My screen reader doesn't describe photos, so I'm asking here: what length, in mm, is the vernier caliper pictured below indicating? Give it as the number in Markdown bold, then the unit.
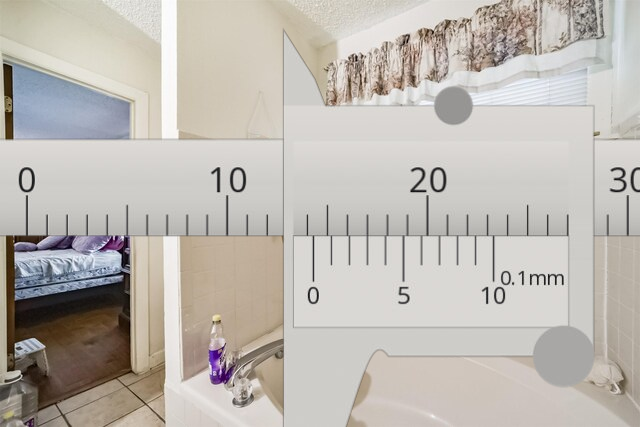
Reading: **14.3** mm
